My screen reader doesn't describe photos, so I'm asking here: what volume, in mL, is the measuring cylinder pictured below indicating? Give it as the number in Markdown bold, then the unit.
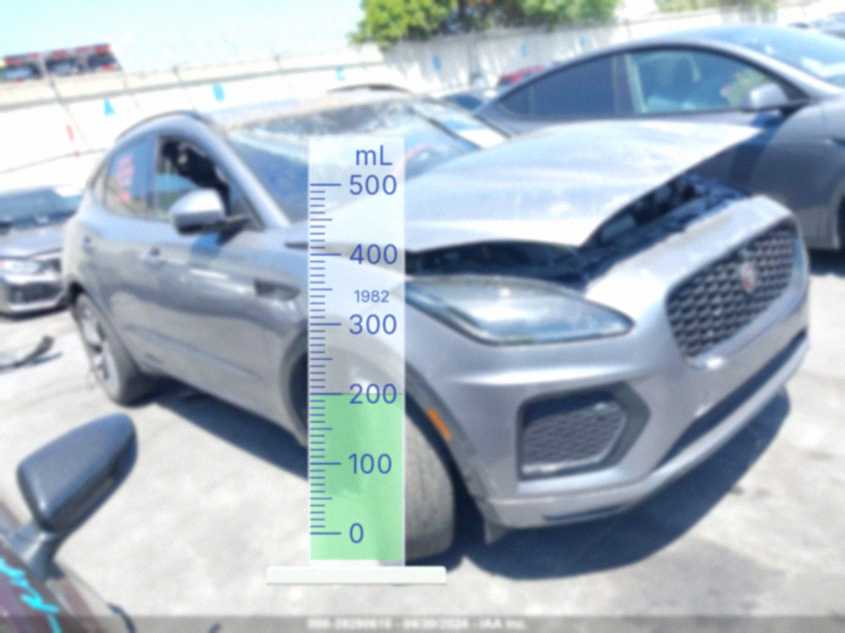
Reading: **200** mL
